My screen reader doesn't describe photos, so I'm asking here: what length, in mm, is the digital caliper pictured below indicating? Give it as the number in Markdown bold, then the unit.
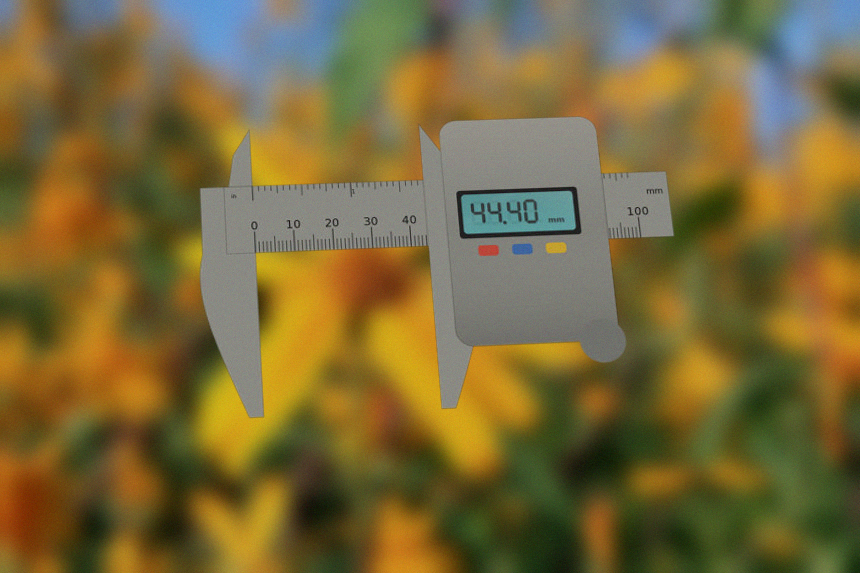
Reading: **44.40** mm
